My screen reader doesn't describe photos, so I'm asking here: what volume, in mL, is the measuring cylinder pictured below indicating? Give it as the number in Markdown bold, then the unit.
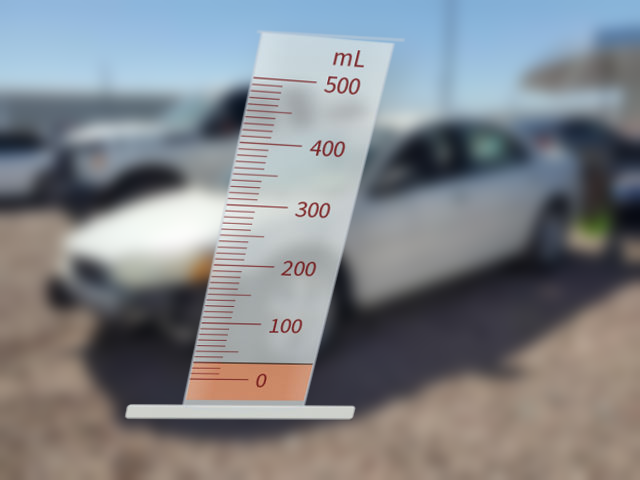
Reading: **30** mL
